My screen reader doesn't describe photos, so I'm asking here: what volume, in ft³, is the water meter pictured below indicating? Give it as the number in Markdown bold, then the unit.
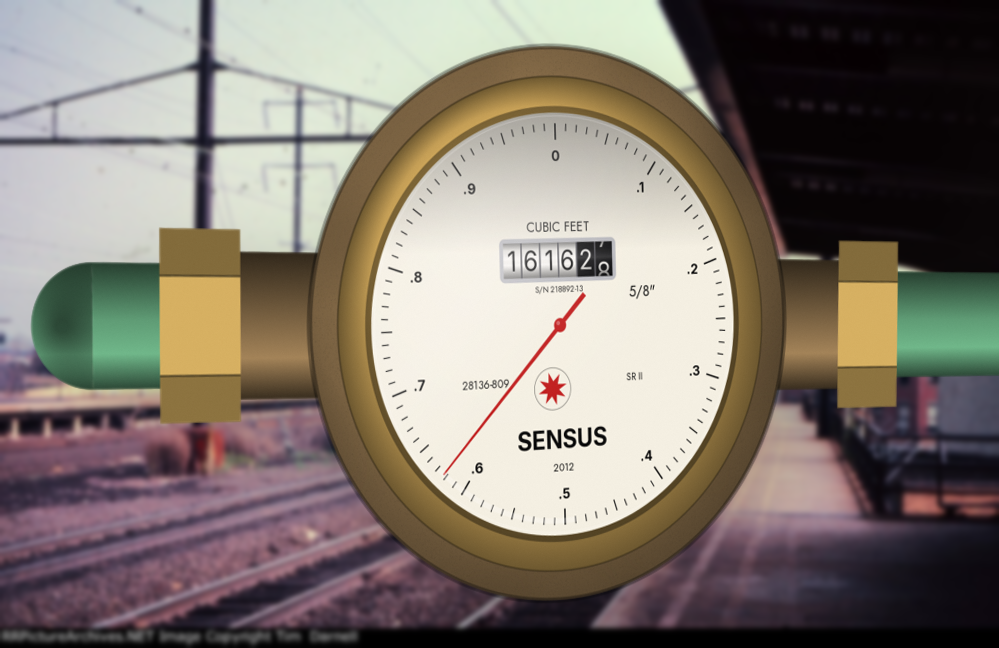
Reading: **161627.62** ft³
